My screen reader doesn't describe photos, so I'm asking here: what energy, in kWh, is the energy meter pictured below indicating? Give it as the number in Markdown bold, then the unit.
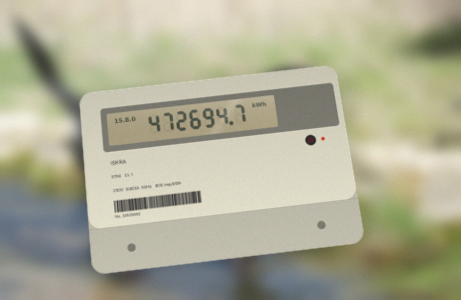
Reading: **472694.7** kWh
